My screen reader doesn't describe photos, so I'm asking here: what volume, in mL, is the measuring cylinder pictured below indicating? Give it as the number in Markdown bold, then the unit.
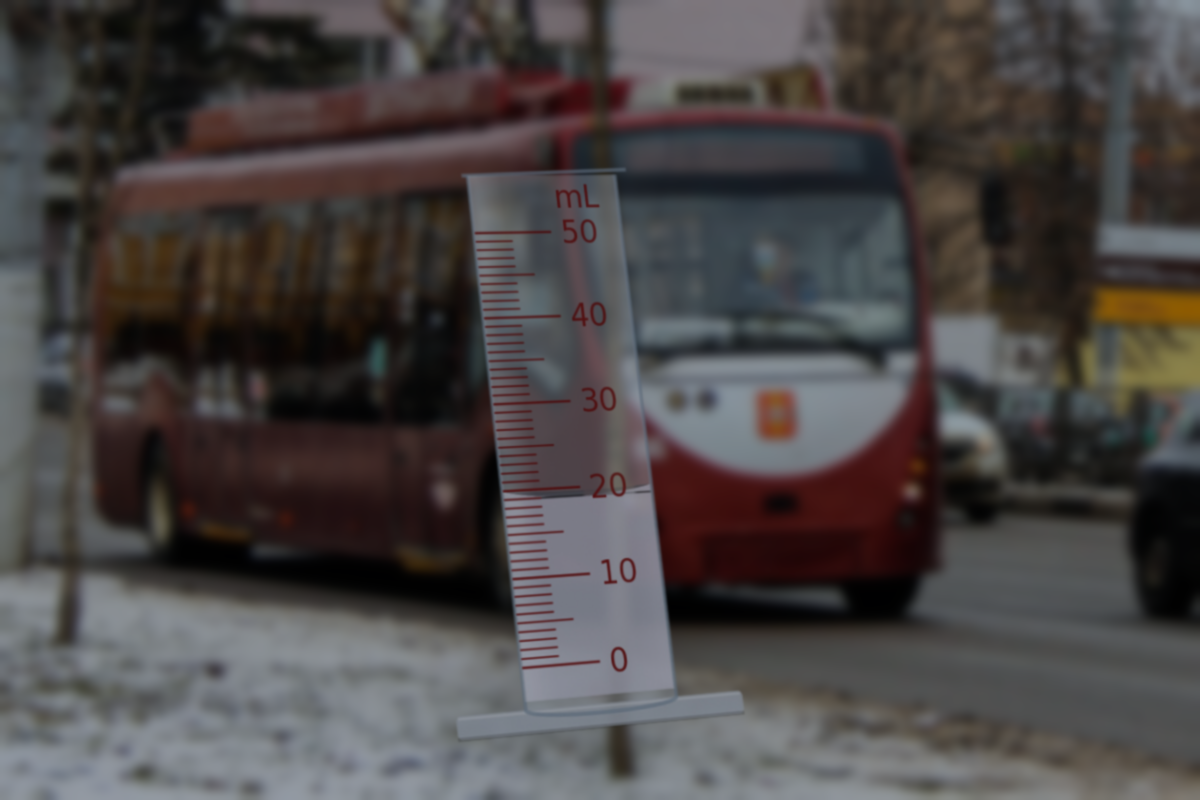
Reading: **19** mL
